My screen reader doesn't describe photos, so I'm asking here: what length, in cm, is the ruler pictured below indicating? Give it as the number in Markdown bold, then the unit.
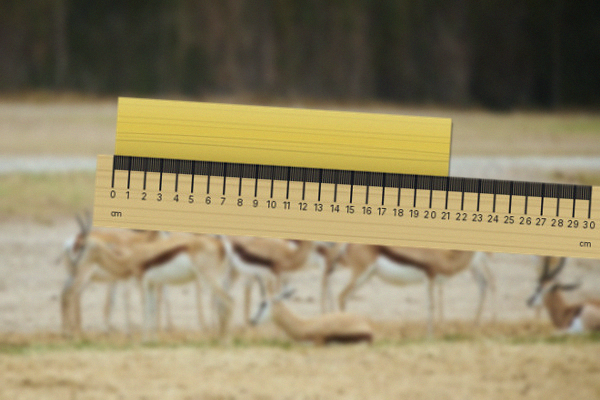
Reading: **21** cm
